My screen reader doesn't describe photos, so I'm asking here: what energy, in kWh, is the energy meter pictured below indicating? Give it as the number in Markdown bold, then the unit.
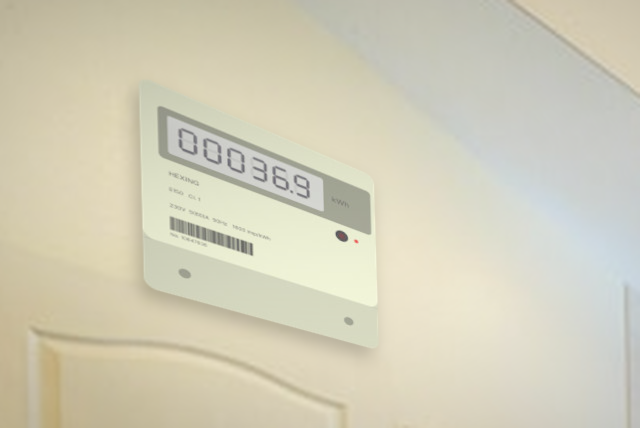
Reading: **36.9** kWh
